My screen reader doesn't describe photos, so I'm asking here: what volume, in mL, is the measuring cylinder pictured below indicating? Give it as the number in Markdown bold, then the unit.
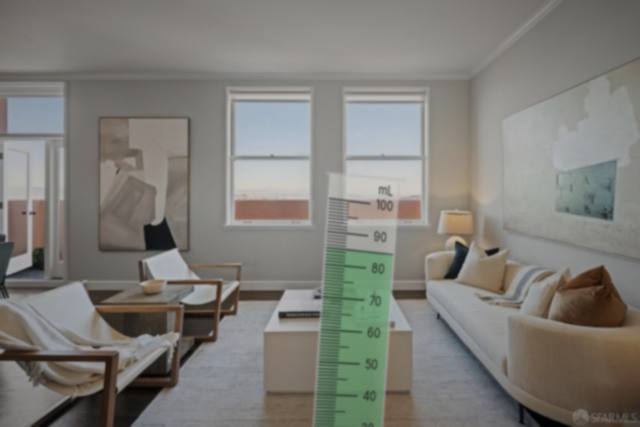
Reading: **85** mL
